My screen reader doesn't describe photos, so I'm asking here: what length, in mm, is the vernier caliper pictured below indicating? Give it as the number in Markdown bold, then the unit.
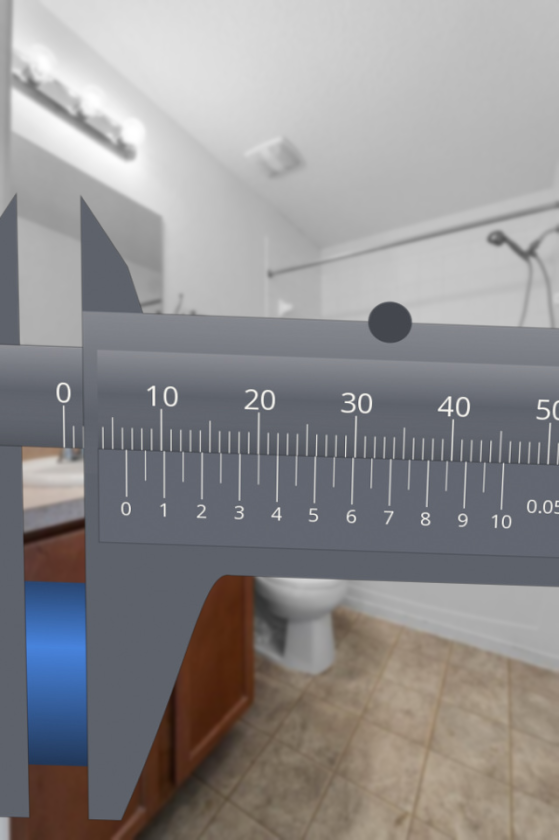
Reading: **6.4** mm
